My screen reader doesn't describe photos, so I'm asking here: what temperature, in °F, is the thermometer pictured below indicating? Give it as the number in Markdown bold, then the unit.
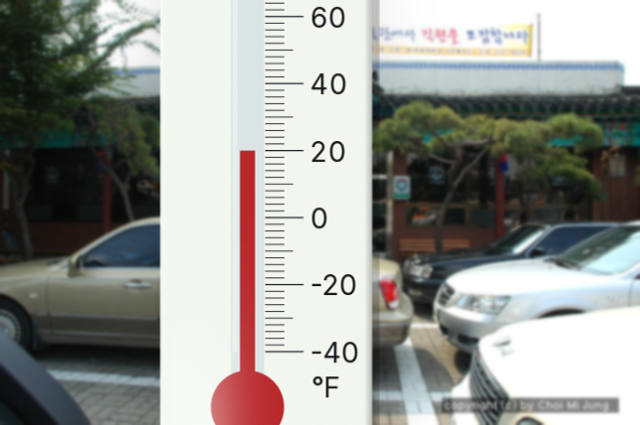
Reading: **20** °F
